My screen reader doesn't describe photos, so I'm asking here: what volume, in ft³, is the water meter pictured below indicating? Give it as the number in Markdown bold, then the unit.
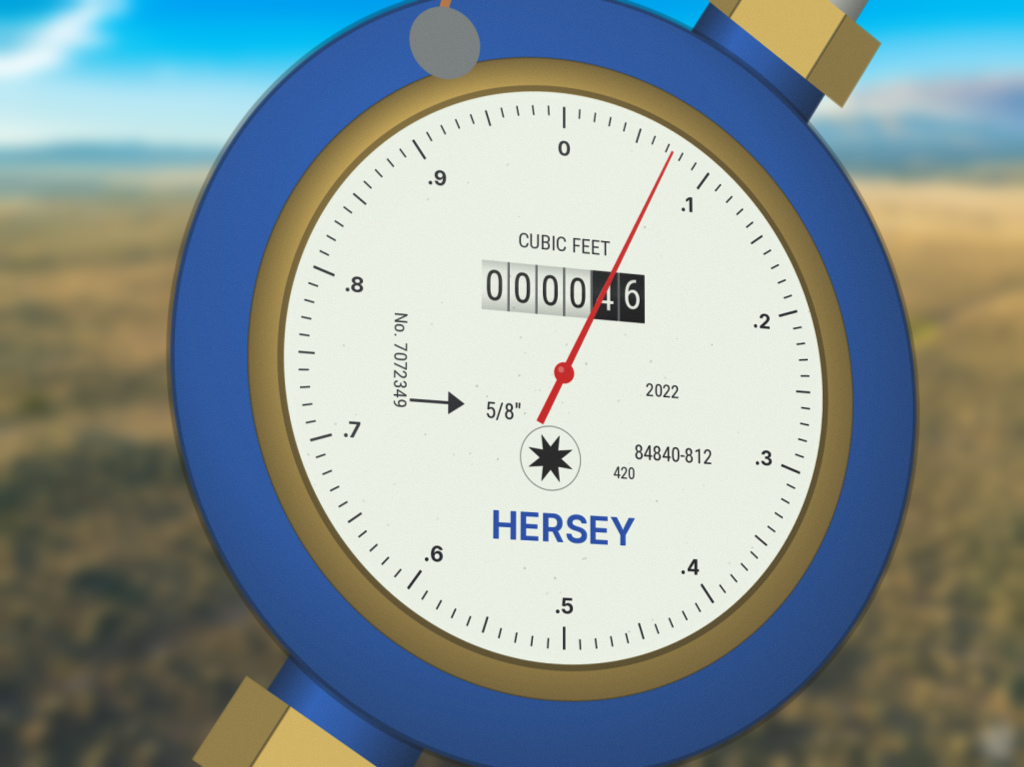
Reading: **46.07** ft³
